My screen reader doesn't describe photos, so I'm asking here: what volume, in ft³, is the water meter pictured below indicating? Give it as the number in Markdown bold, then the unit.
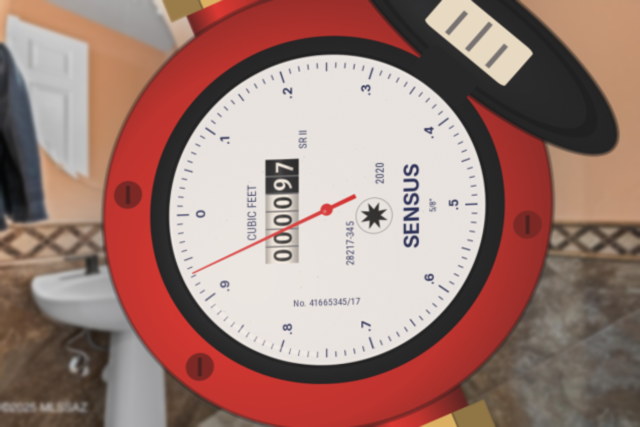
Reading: **96.93** ft³
